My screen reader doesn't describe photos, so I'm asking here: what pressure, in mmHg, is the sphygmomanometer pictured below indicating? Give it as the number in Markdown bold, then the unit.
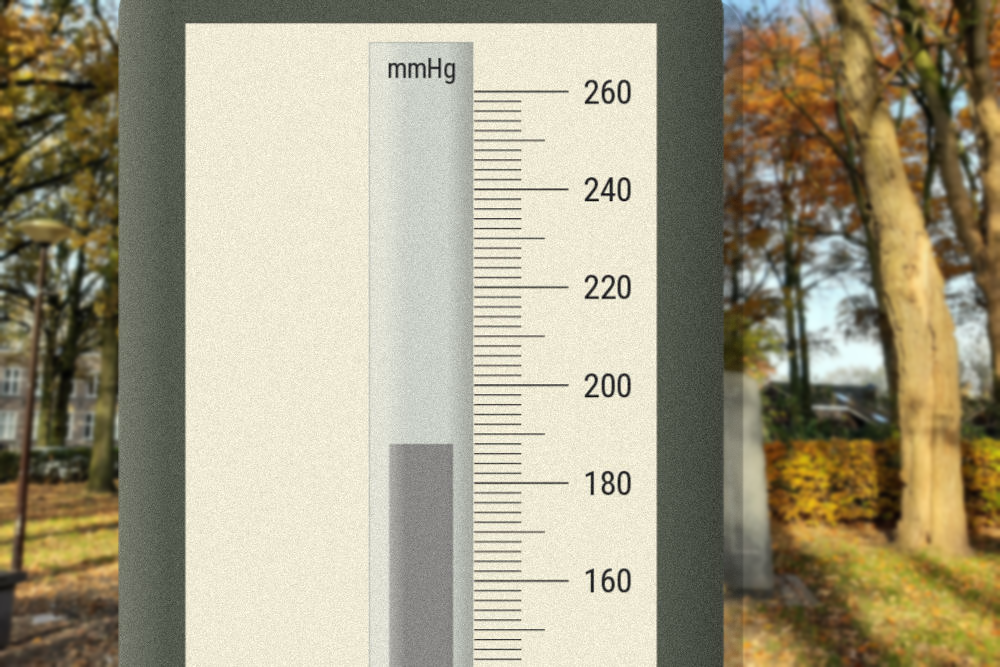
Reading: **188** mmHg
